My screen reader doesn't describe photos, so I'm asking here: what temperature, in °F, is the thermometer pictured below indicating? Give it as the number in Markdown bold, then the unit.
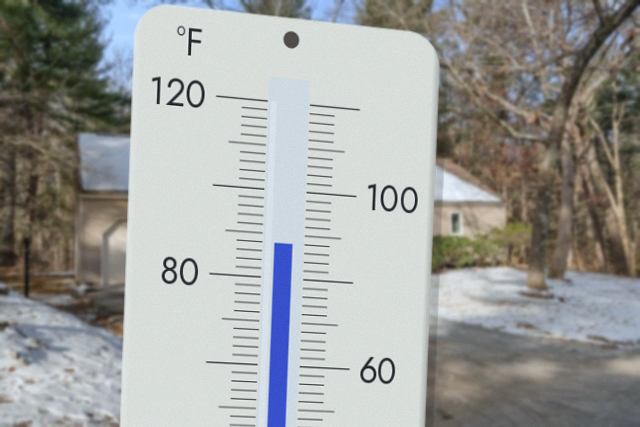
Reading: **88** °F
